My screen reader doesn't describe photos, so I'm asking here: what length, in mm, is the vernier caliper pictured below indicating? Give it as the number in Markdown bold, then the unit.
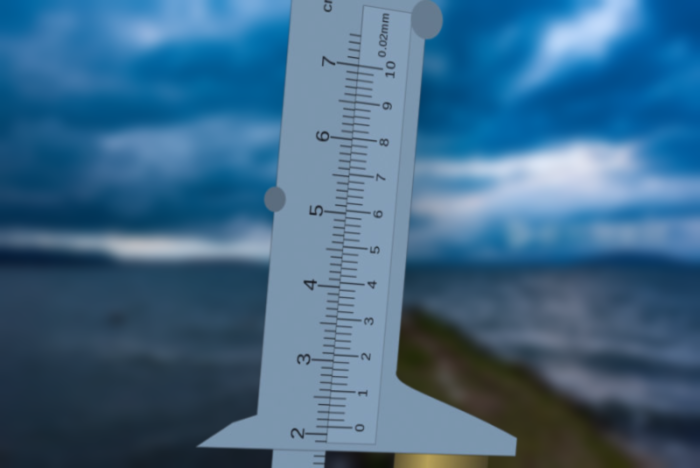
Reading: **21.0** mm
